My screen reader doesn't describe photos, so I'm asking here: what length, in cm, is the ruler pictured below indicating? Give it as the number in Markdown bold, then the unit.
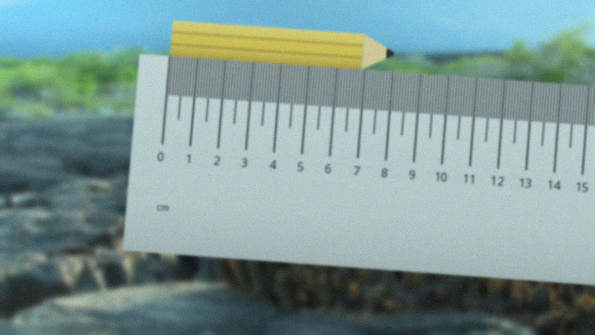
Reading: **8** cm
